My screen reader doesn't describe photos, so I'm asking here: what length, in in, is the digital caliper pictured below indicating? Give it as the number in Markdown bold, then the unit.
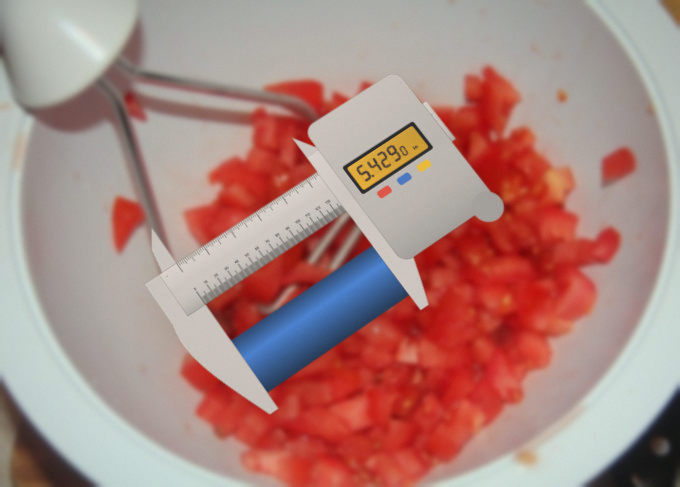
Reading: **5.4290** in
